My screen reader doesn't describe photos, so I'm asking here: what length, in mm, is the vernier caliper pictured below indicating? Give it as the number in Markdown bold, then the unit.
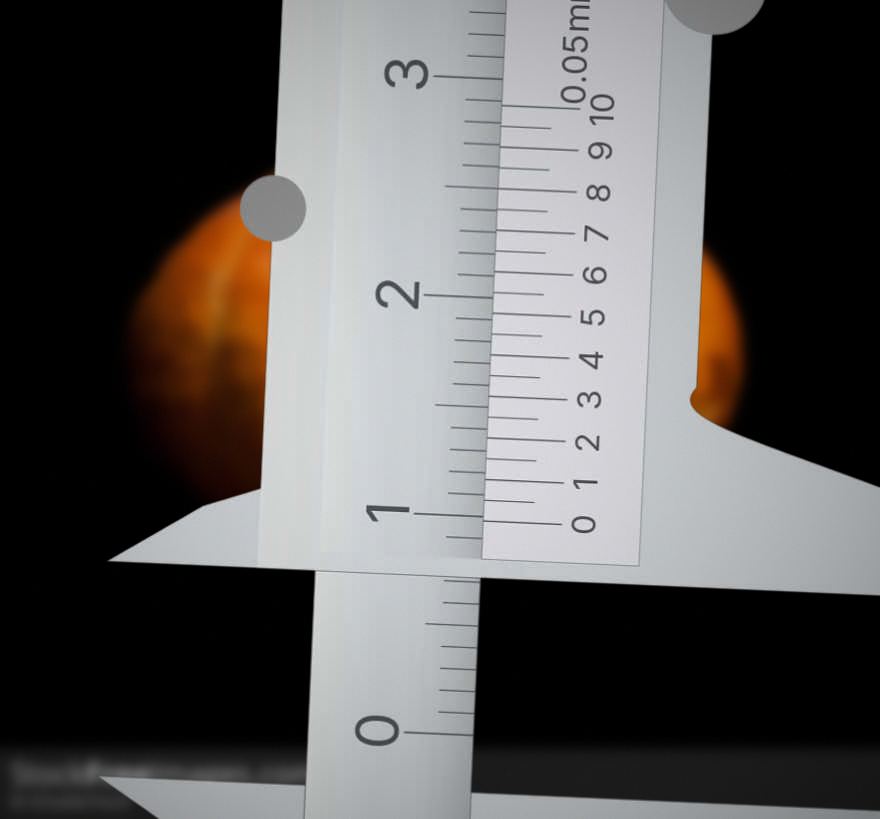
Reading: **9.8** mm
